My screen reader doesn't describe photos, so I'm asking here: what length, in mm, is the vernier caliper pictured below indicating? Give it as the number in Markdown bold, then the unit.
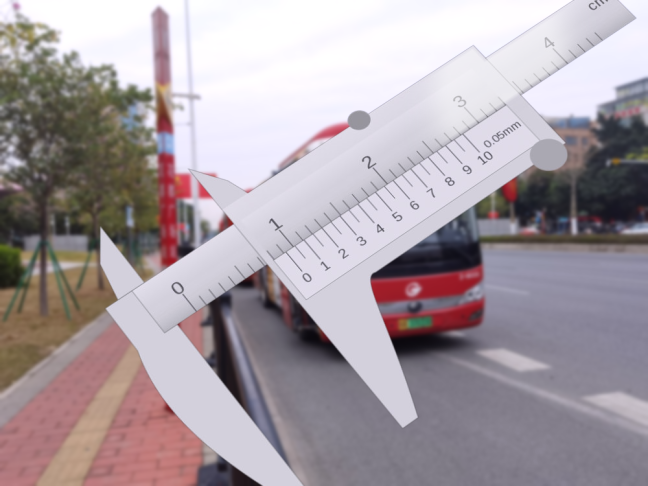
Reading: **9.2** mm
